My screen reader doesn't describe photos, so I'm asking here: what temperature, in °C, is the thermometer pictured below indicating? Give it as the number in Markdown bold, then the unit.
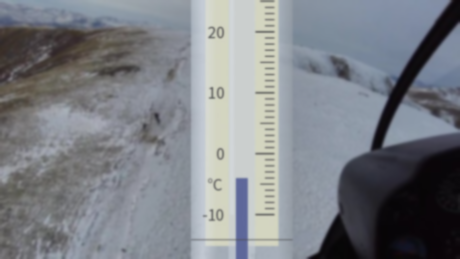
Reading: **-4** °C
